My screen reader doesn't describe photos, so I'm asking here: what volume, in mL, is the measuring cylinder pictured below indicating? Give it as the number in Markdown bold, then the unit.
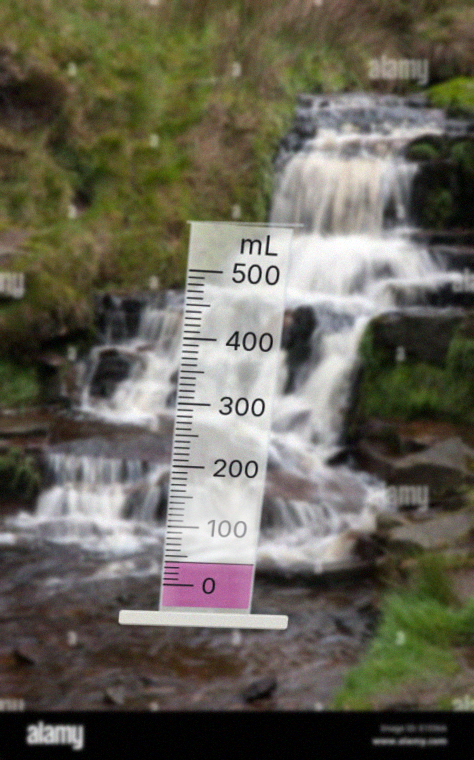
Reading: **40** mL
